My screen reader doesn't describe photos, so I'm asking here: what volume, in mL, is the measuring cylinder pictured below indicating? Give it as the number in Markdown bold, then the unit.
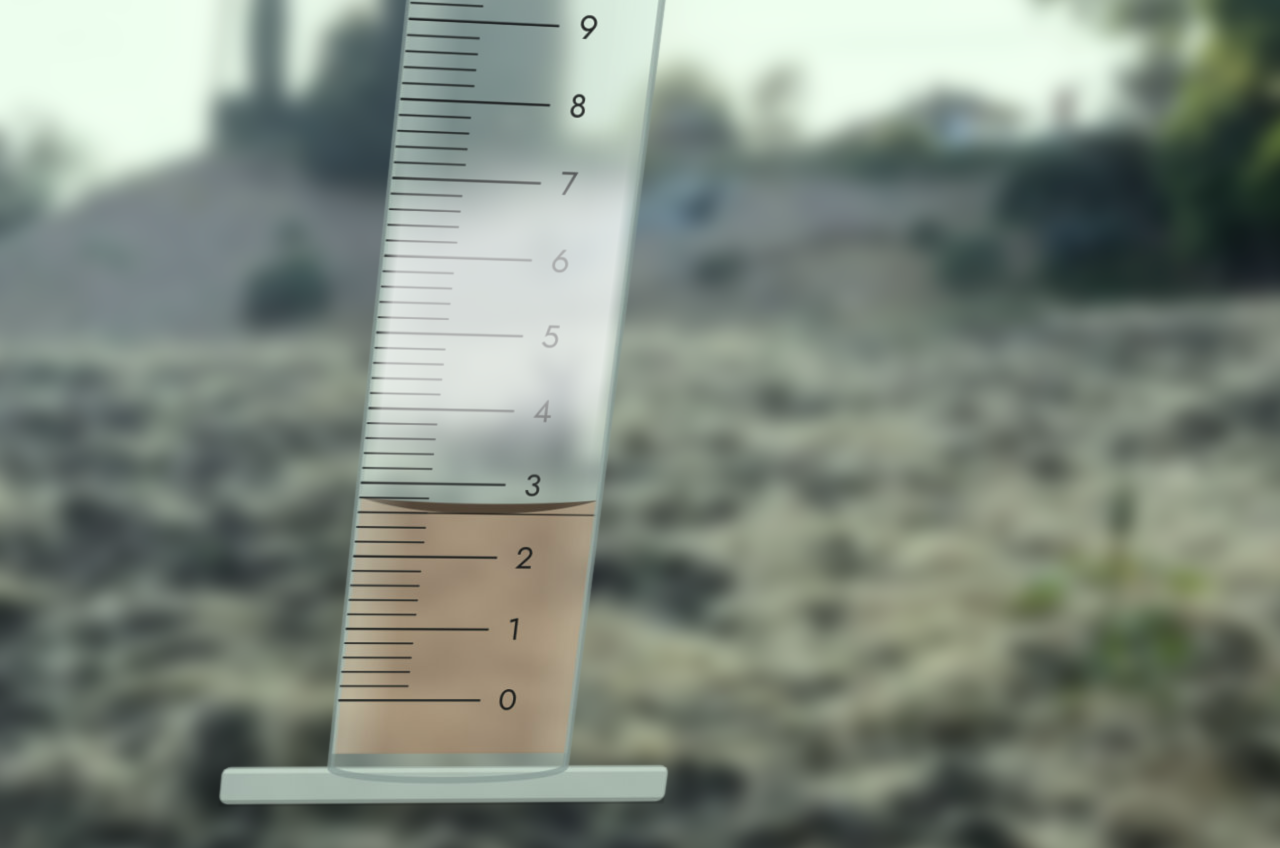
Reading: **2.6** mL
